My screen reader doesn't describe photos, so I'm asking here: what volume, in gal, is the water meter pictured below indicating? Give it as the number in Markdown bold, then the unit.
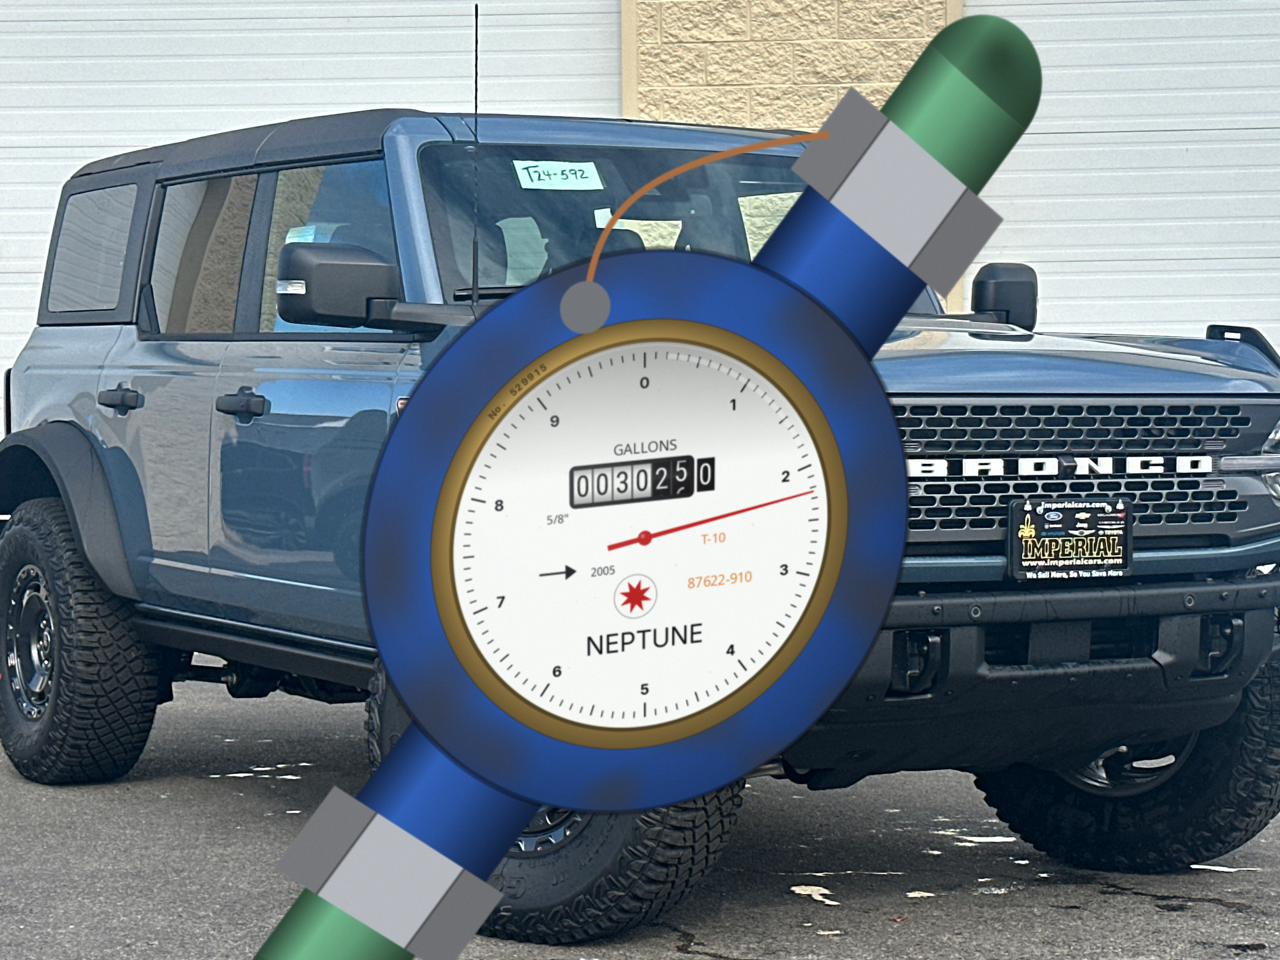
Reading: **30252.2** gal
